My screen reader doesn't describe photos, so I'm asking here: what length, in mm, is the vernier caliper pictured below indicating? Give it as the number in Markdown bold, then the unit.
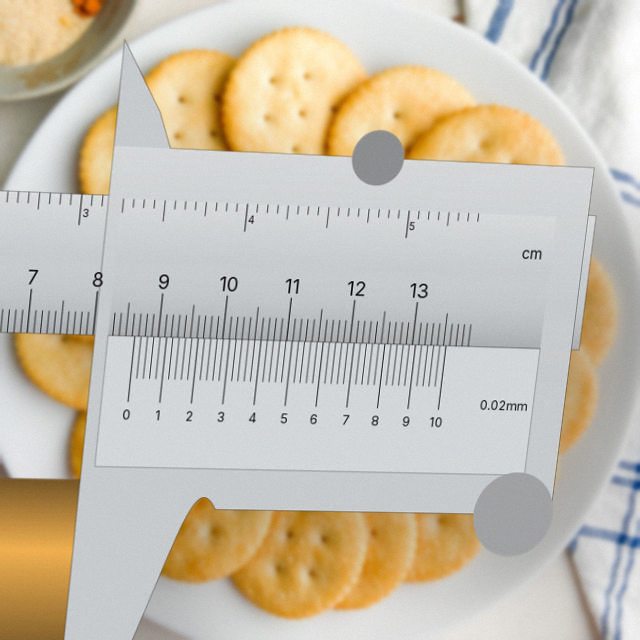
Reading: **86.4** mm
